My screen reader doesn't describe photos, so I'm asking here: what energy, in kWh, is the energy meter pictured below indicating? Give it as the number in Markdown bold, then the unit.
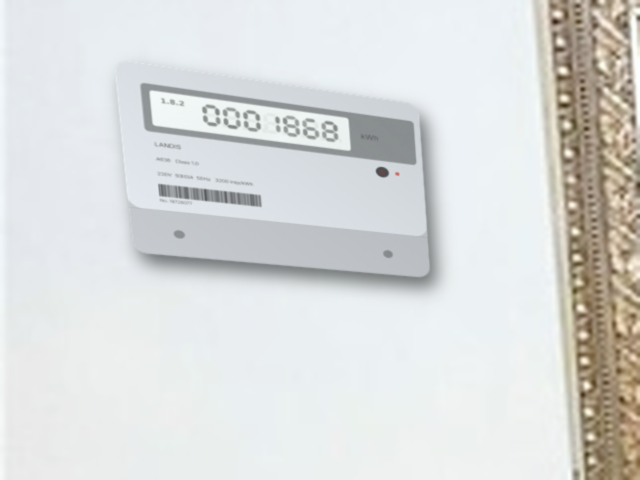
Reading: **1868** kWh
